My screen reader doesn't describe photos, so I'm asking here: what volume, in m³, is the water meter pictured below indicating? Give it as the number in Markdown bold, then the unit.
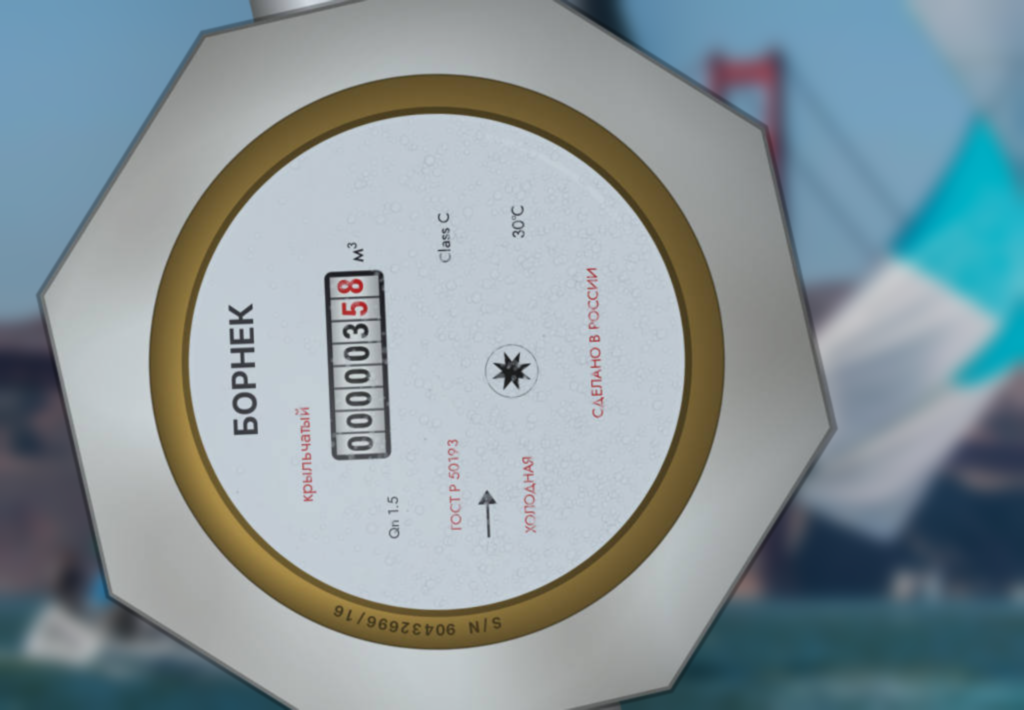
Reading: **3.58** m³
